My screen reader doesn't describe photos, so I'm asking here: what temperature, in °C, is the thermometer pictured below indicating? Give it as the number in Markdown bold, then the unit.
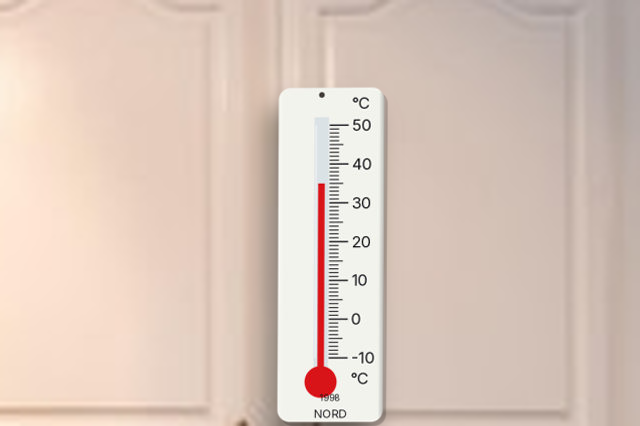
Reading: **35** °C
